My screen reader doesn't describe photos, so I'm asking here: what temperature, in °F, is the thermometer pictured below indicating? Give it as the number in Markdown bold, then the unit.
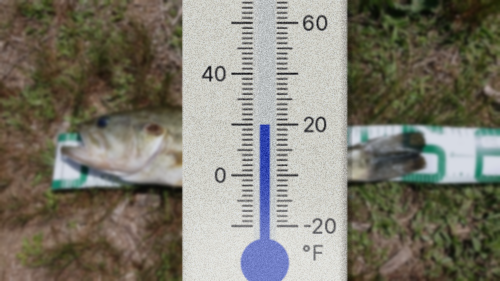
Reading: **20** °F
